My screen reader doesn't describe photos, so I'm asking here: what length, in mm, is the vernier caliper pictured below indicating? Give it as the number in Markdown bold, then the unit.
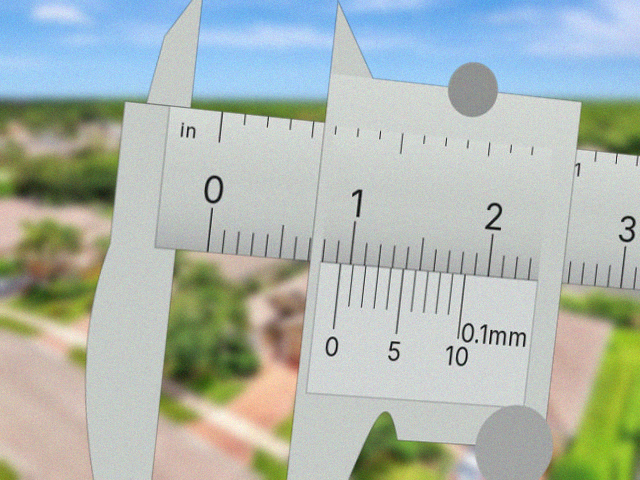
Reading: **9.3** mm
